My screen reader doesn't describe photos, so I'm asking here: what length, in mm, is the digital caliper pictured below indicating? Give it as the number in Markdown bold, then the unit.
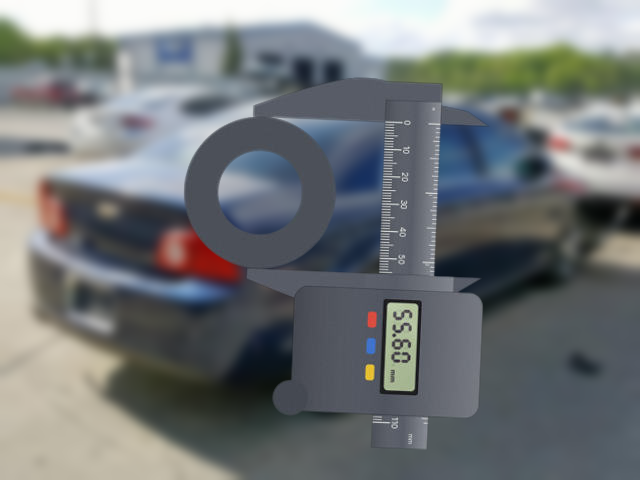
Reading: **55.60** mm
